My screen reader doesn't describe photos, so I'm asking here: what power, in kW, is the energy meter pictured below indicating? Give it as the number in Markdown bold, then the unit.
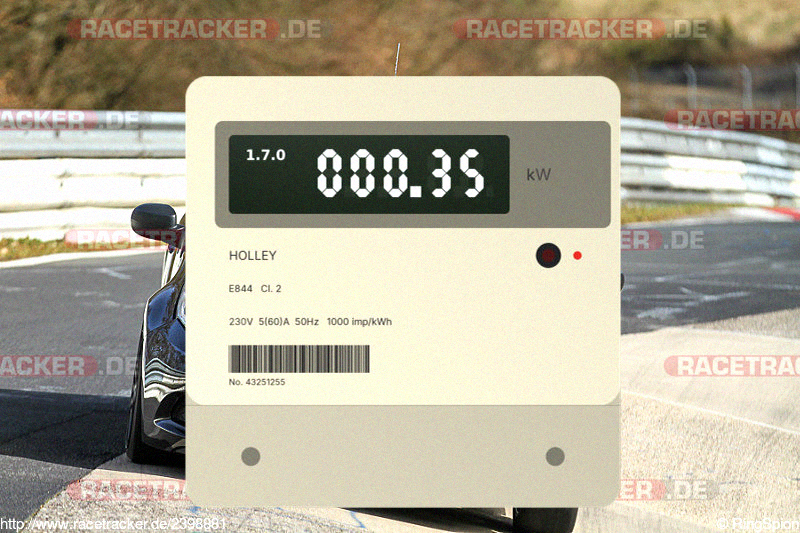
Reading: **0.35** kW
